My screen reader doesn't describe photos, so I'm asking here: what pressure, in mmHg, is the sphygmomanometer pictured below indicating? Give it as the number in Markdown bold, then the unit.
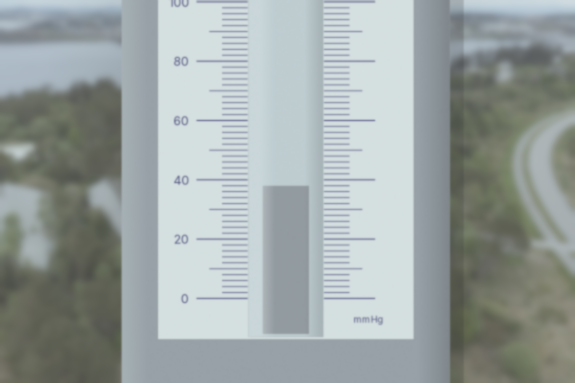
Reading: **38** mmHg
